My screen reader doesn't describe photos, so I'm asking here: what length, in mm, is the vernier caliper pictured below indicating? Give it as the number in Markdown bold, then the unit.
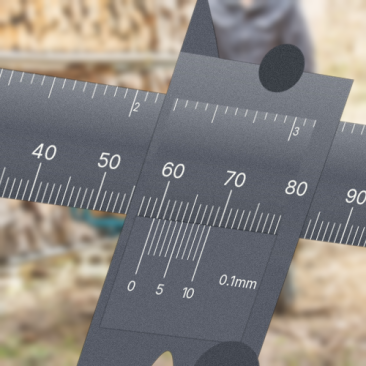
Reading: **59.6** mm
